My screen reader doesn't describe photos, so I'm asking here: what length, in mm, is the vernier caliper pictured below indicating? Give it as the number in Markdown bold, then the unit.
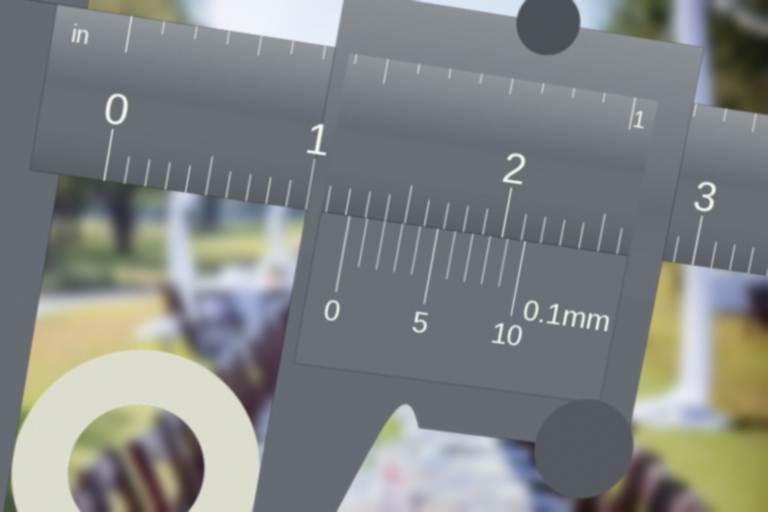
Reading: **12.2** mm
